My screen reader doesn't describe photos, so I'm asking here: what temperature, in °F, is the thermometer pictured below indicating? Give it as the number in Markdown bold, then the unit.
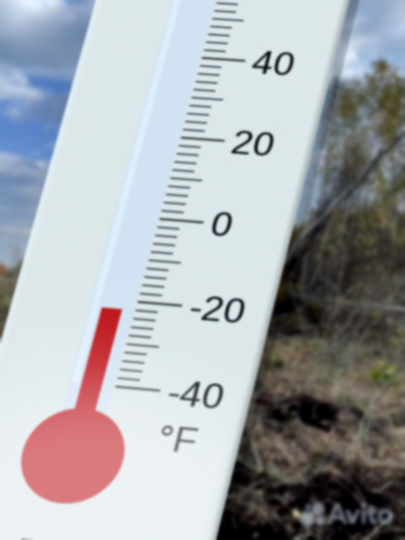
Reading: **-22** °F
